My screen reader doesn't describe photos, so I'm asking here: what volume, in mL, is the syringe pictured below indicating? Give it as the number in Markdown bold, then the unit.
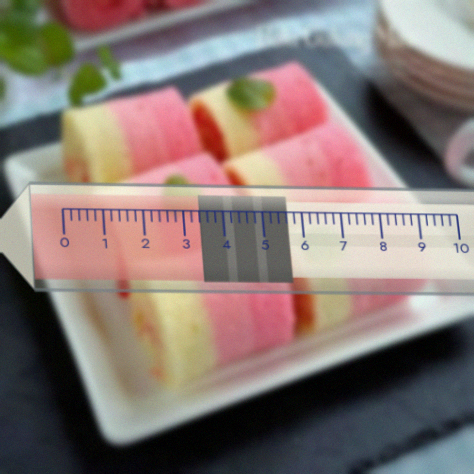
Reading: **3.4** mL
